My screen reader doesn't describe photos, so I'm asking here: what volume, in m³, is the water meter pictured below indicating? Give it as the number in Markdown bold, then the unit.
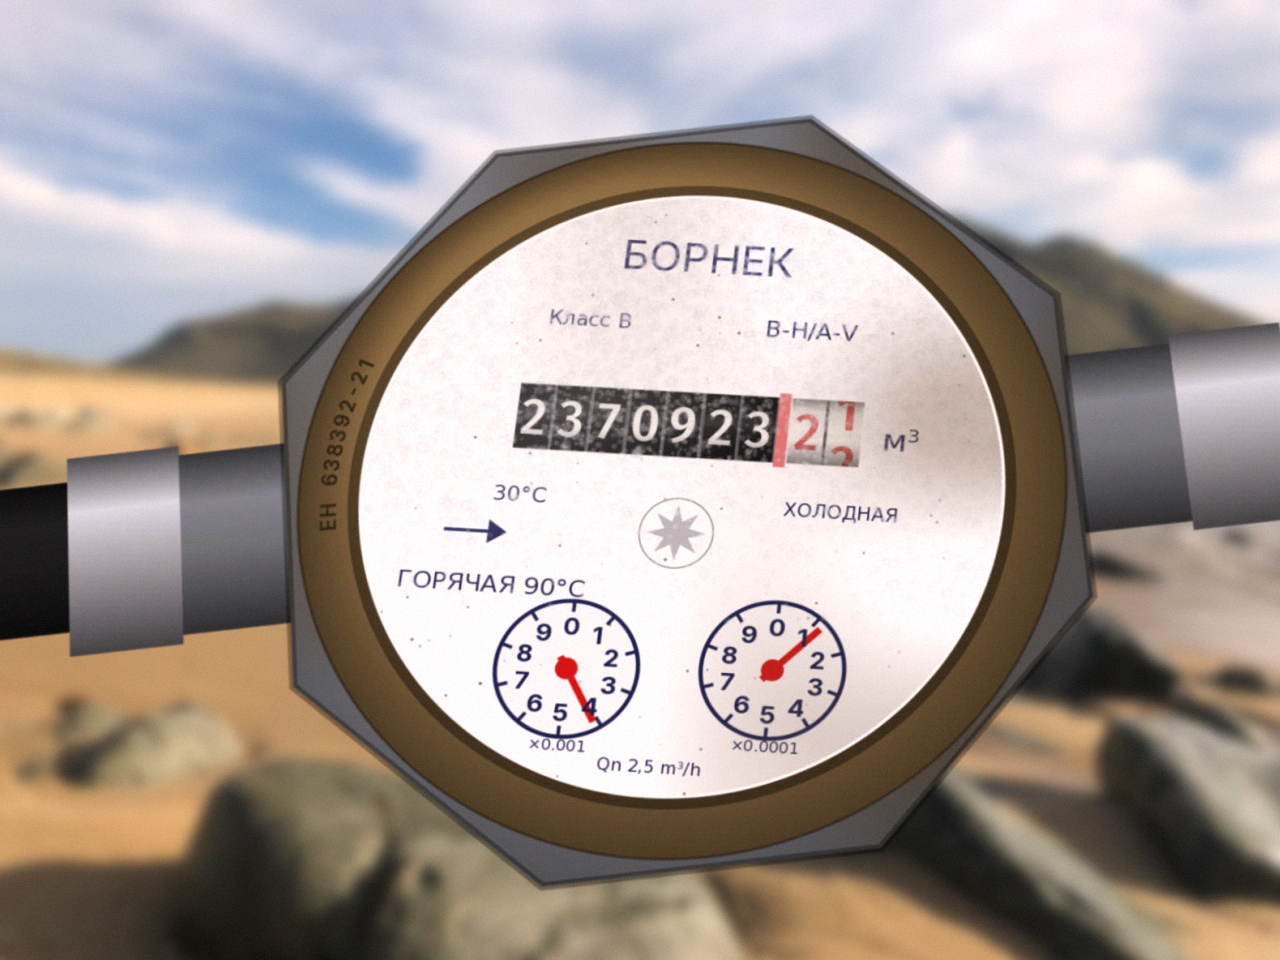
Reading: **2370923.2141** m³
